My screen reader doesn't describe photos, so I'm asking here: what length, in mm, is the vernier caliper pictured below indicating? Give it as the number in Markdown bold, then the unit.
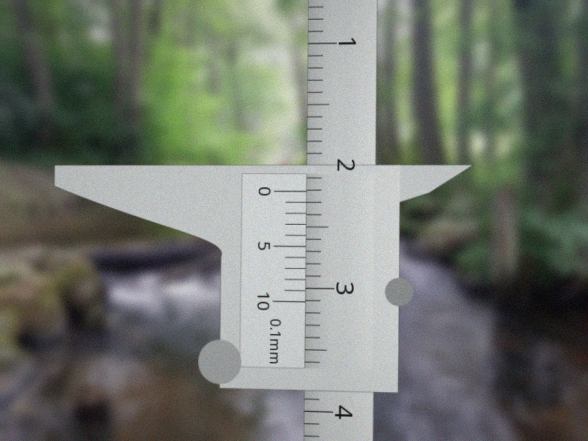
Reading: **22.1** mm
